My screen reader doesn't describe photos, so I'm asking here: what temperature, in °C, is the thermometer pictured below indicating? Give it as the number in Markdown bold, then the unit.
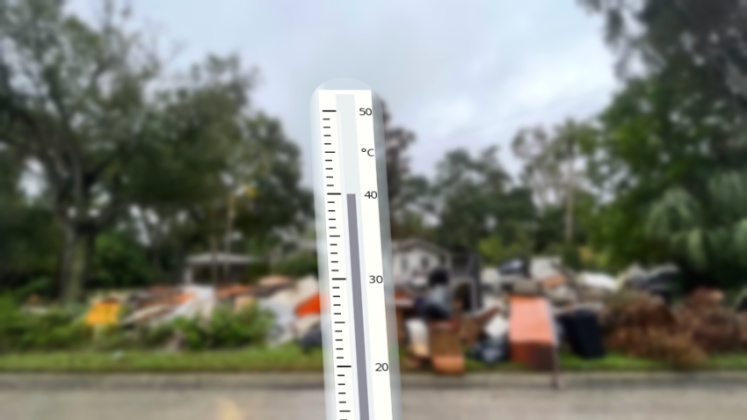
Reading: **40** °C
